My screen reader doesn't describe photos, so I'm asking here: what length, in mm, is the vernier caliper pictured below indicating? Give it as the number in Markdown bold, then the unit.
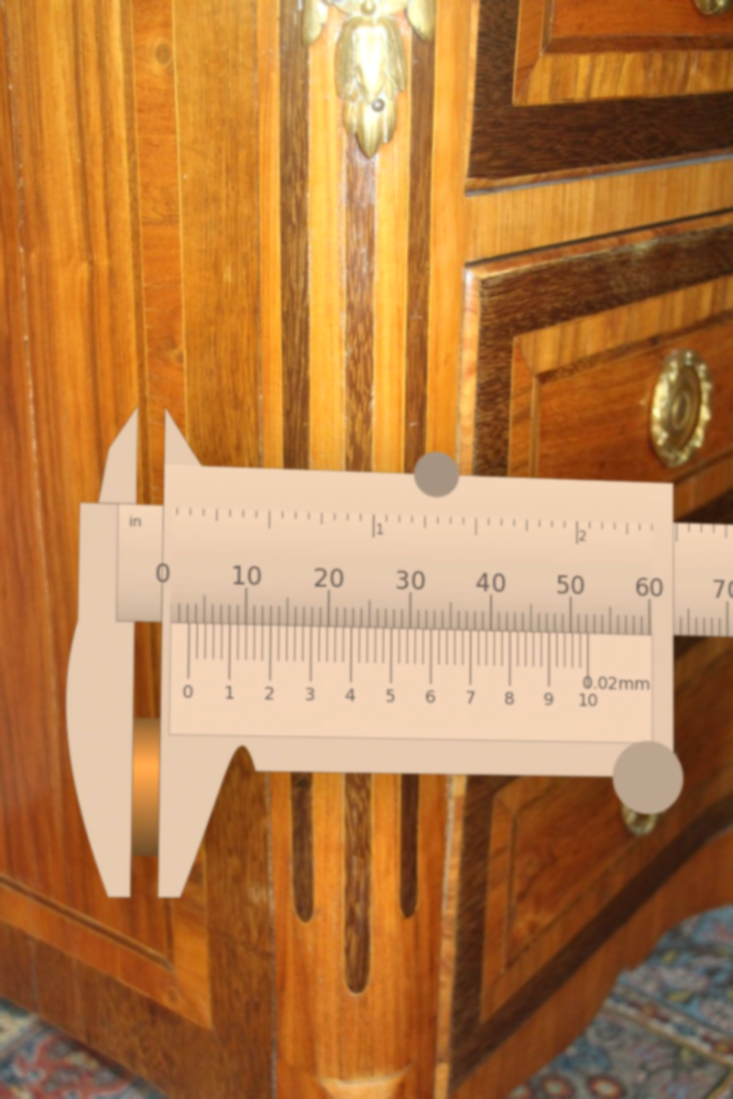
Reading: **3.2** mm
